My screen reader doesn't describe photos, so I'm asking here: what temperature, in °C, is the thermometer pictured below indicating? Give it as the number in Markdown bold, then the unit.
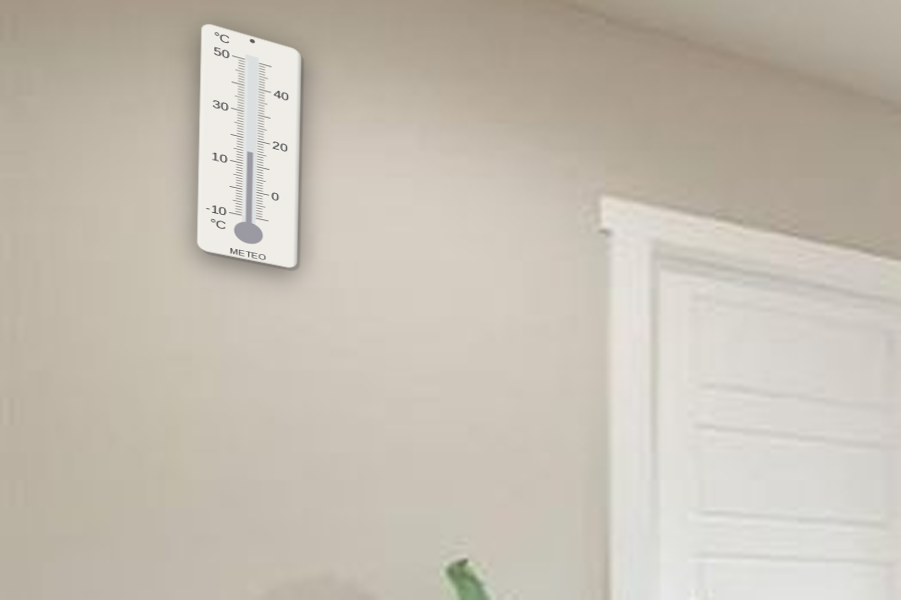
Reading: **15** °C
